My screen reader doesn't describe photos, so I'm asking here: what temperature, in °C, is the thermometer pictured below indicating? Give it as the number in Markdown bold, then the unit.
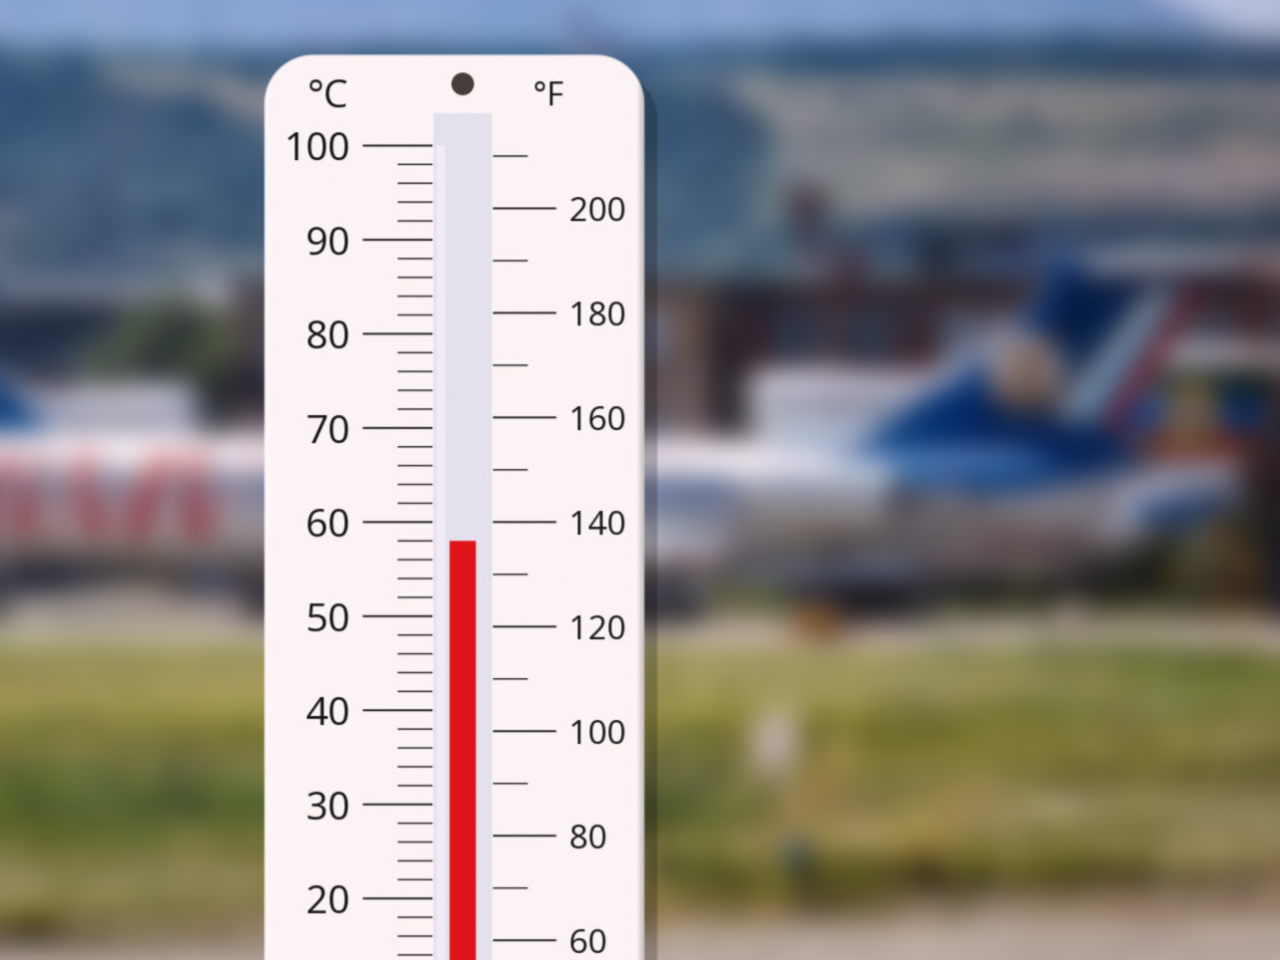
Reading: **58** °C
